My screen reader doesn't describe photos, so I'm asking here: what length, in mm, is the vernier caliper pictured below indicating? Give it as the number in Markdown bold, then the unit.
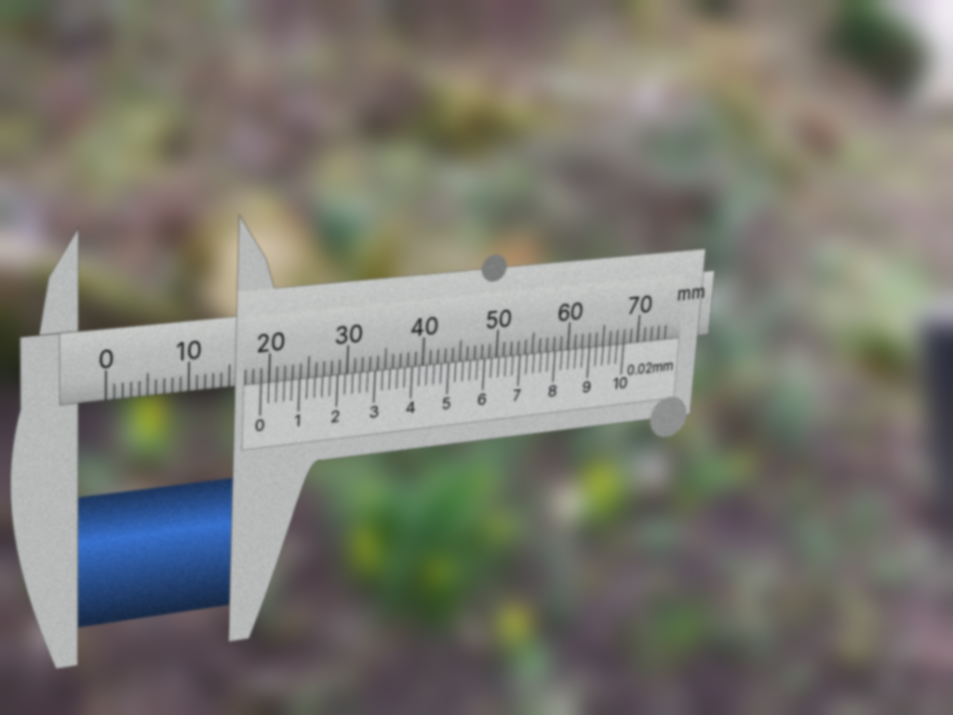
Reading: **19.0** mm
